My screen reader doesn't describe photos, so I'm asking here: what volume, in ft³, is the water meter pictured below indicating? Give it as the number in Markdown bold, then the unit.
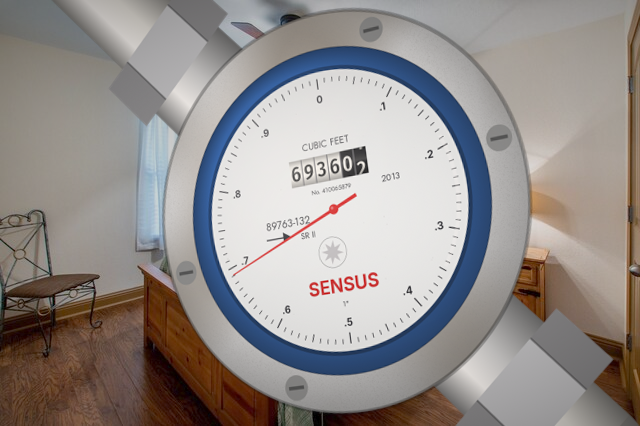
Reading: **693601.69** ft³
